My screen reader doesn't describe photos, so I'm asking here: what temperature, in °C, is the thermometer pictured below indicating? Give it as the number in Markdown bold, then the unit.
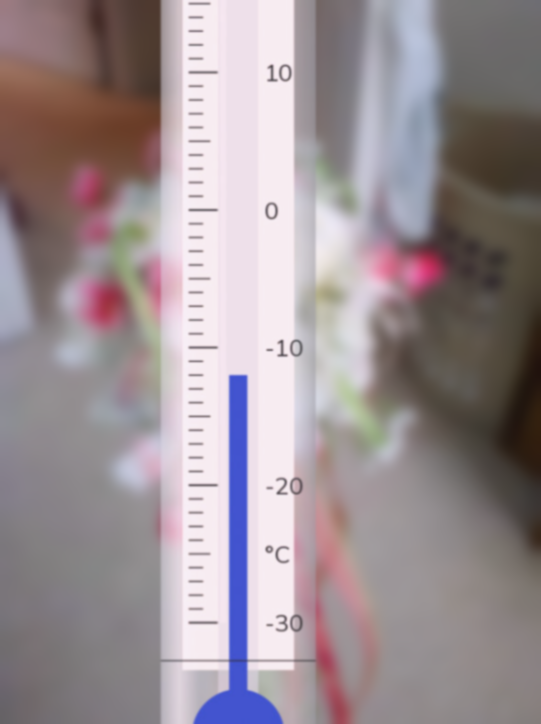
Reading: **-12** °C
